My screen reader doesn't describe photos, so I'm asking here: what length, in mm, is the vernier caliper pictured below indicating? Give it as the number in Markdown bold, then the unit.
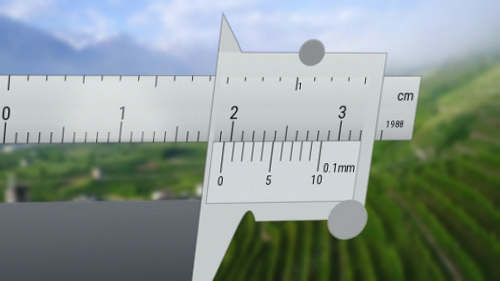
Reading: **19.4** mm
